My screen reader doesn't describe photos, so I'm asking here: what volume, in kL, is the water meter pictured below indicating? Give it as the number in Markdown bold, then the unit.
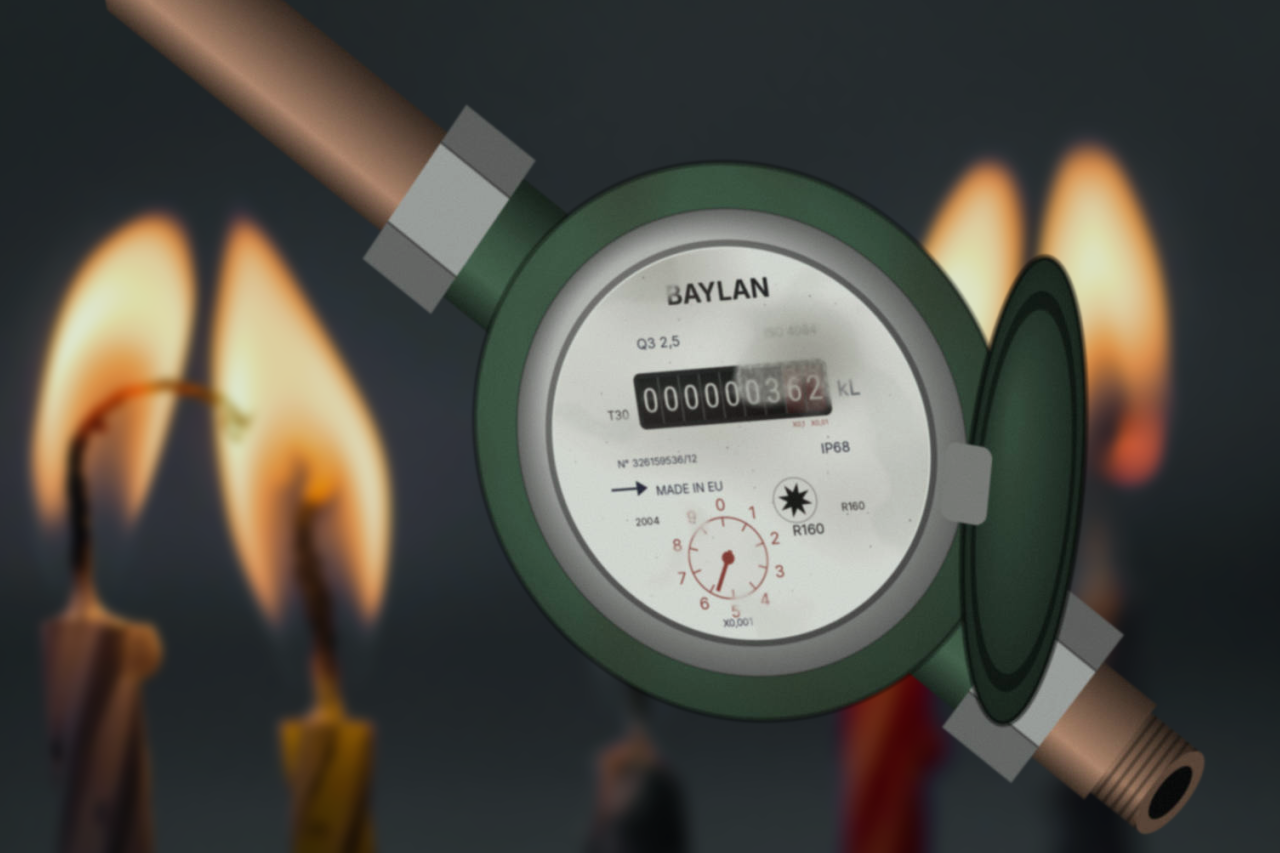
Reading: **3.625** kL
